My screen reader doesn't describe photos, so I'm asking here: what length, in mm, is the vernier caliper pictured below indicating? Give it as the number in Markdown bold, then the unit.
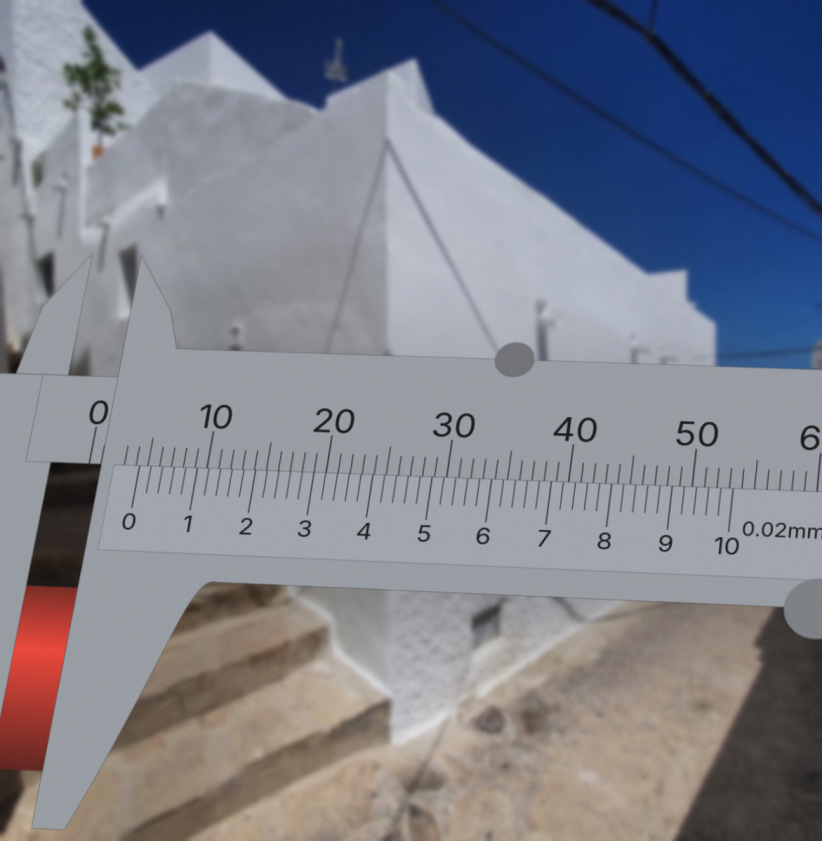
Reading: **4.3** mm
